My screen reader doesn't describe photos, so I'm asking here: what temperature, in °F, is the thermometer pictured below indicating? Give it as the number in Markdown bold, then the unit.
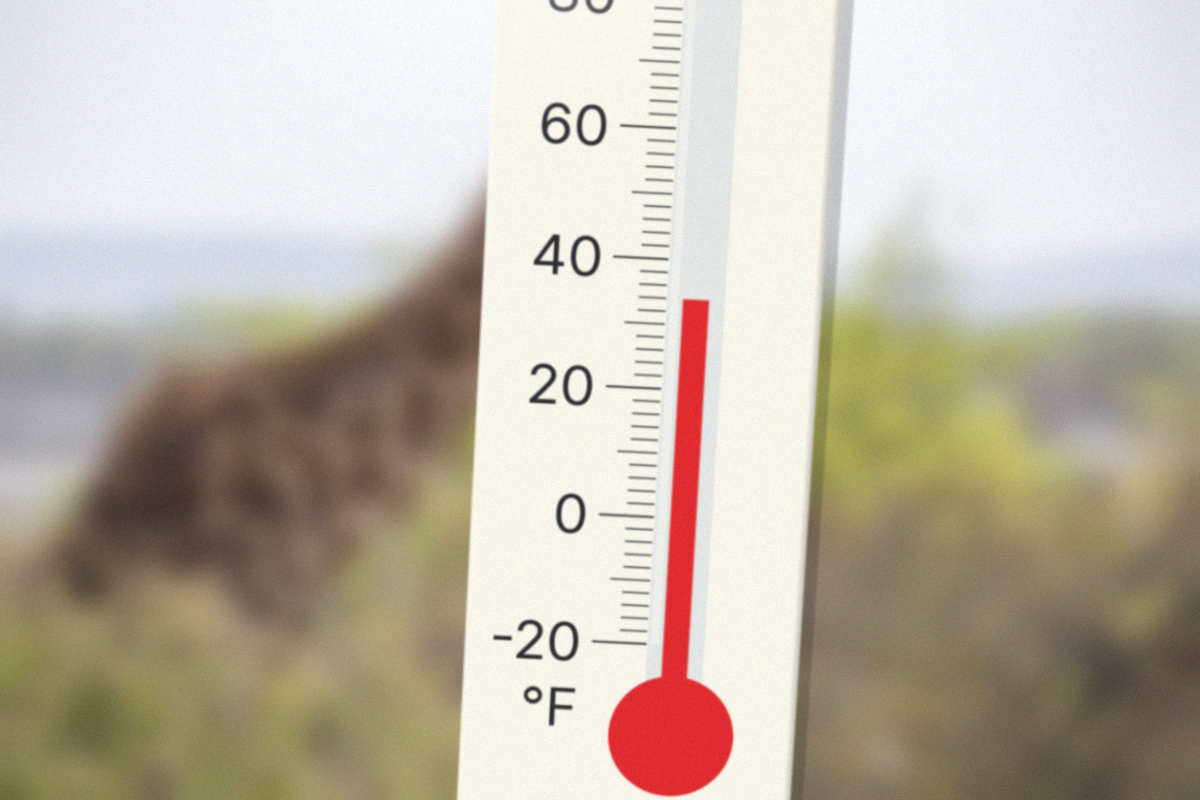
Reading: **34** °F
